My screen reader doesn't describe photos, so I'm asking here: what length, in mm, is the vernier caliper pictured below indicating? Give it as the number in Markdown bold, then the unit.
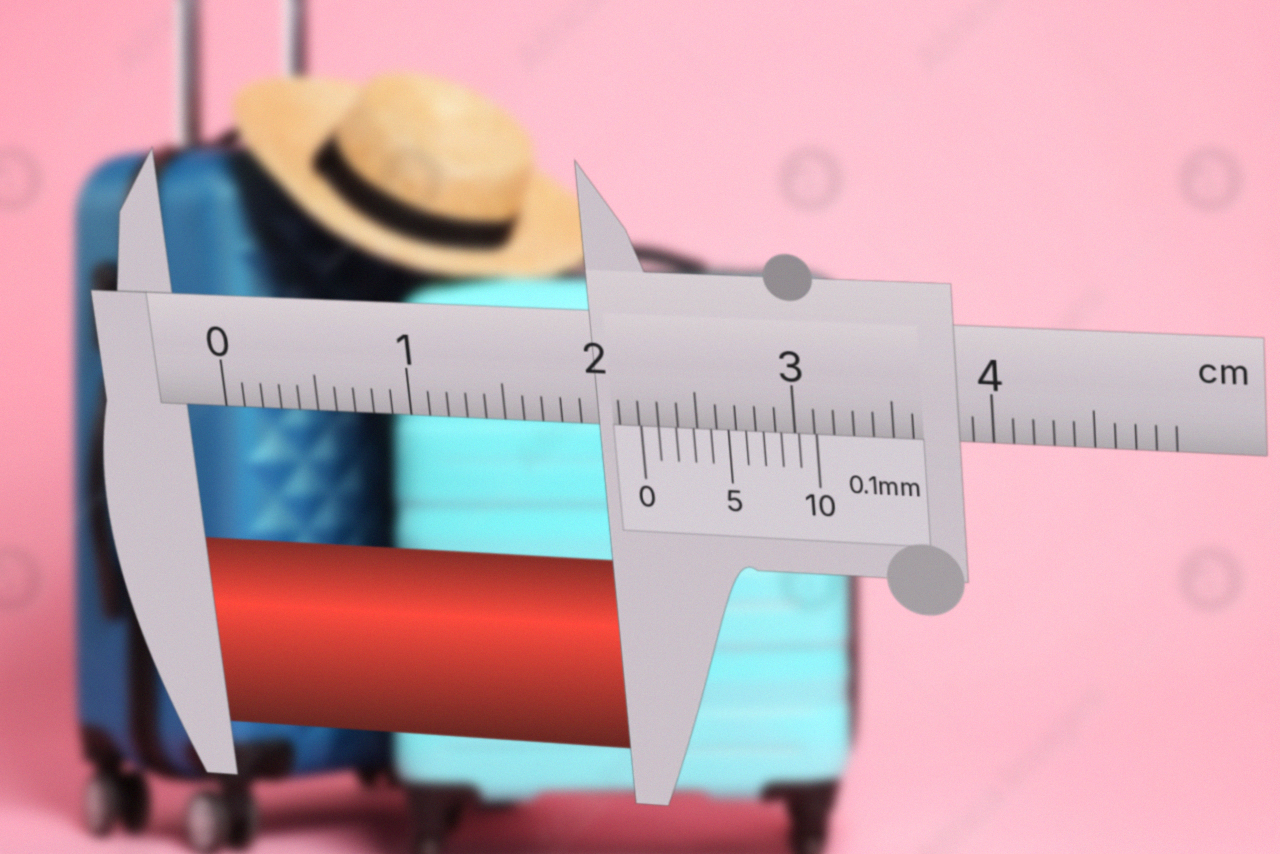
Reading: **22.1** mm
